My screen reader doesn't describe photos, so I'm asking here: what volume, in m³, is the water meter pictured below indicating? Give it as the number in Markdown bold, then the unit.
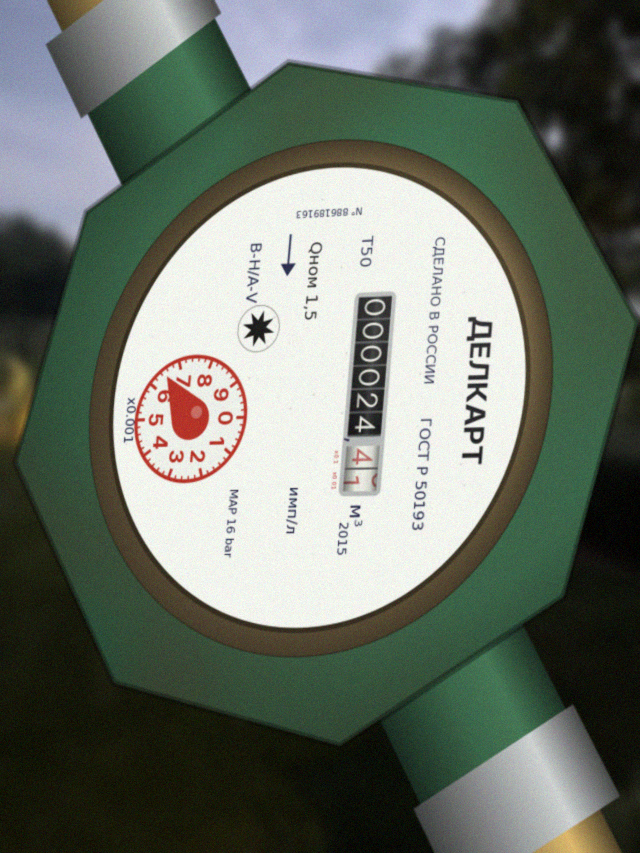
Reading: **24.406** m³
